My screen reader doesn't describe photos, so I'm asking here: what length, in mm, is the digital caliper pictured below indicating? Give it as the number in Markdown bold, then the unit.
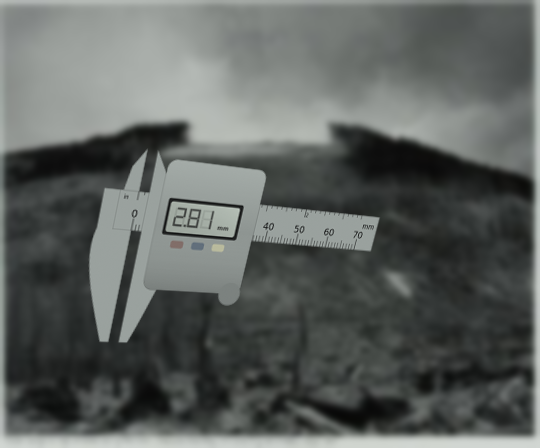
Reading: **2.81** mm
